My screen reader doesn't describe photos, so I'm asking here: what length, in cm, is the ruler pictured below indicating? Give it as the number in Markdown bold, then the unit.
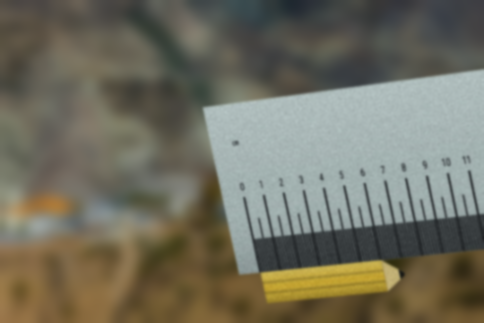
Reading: **7** cm
